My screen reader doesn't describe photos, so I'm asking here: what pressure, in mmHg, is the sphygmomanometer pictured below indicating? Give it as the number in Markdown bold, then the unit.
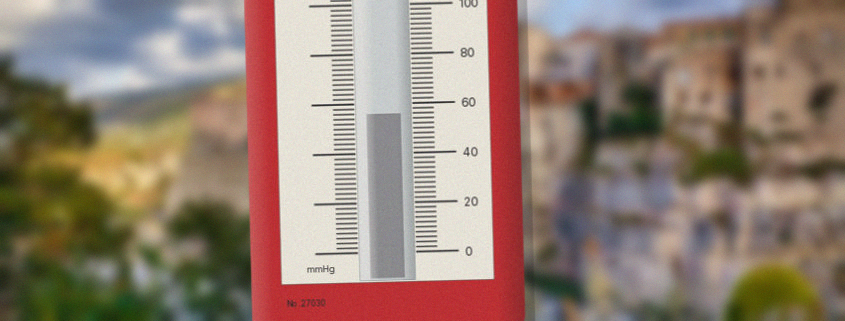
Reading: **56** mmHg
